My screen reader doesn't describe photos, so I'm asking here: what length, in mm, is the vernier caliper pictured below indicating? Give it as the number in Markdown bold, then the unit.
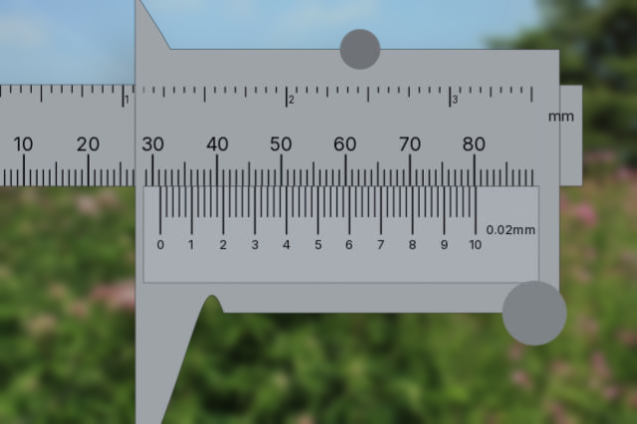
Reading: **31.2** mm
